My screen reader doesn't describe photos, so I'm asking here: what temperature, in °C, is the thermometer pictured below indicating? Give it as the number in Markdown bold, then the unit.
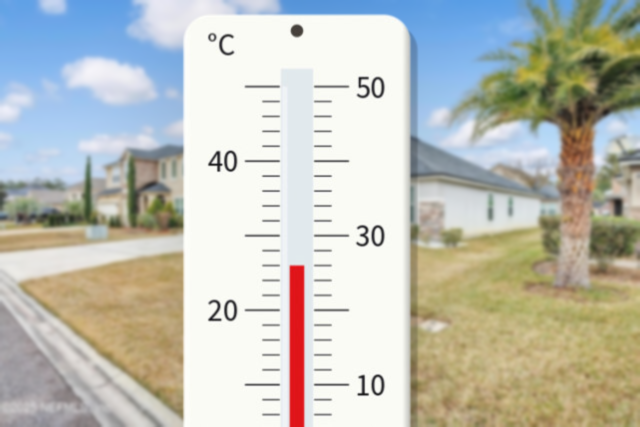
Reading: **26** °C
